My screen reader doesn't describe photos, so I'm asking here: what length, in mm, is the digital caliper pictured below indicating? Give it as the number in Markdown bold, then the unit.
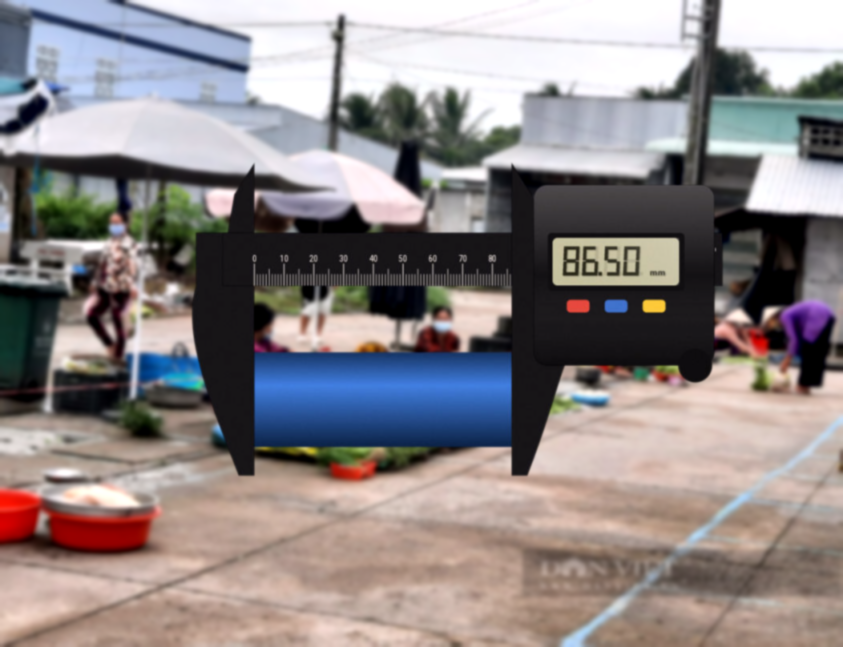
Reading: **86.50** mm
